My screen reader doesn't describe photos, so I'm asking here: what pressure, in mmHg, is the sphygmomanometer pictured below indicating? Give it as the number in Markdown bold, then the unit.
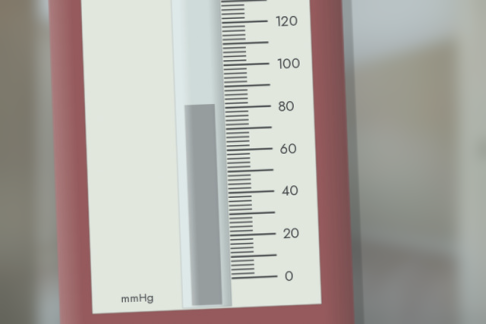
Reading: **82** mmHg
